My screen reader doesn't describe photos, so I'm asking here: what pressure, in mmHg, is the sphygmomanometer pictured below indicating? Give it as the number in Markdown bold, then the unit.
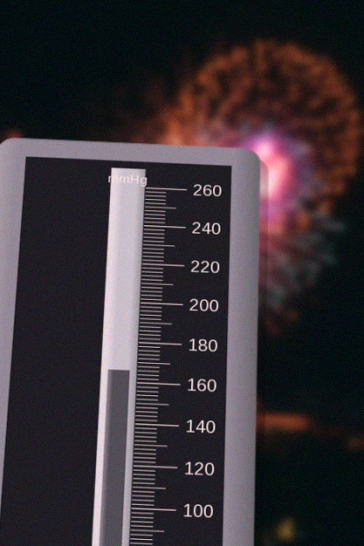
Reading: **166** mmHg
